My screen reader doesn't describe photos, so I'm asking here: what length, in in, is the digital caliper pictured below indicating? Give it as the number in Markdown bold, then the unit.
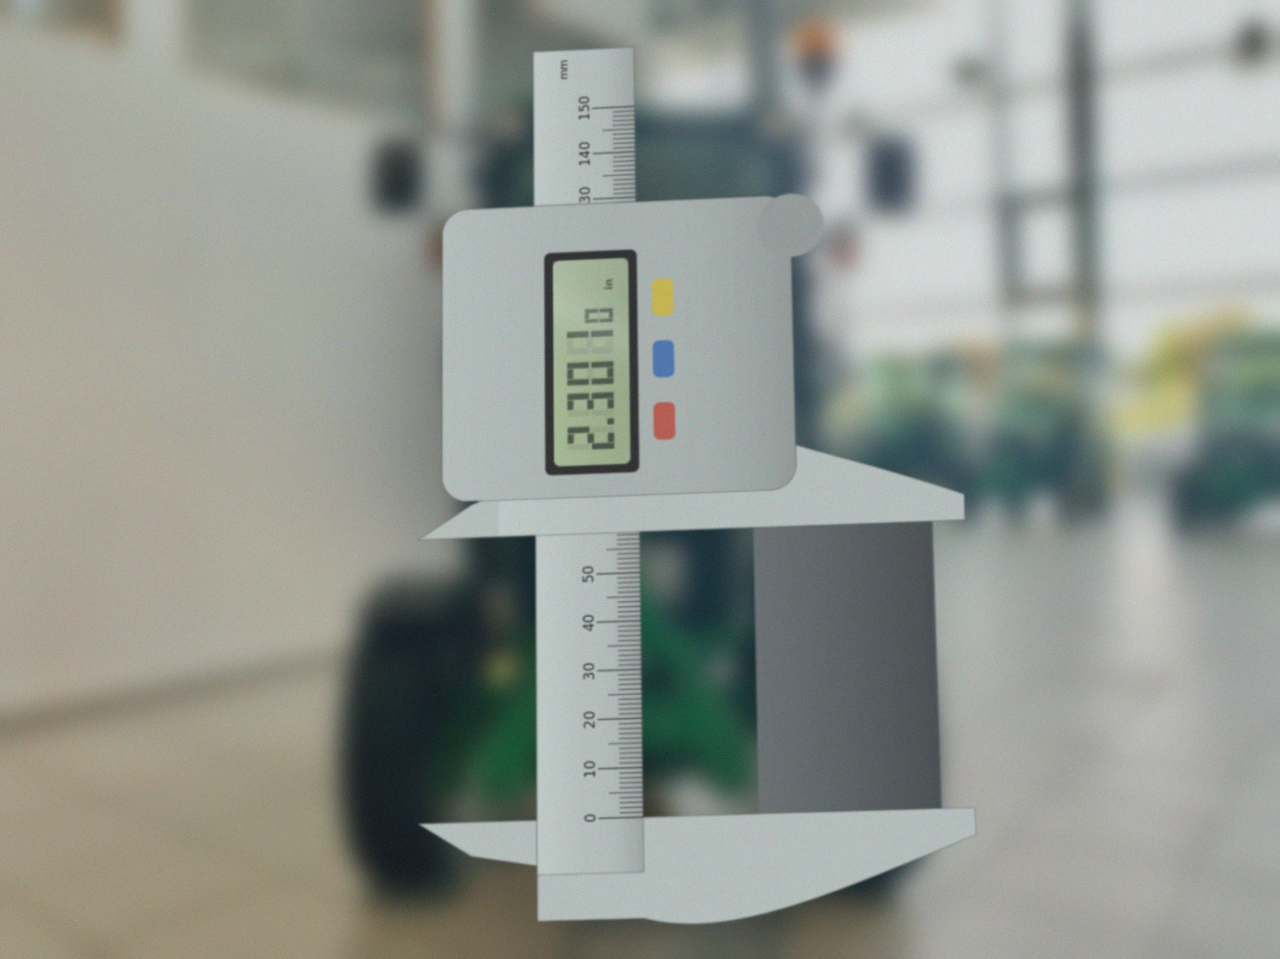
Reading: **2.3010** in
